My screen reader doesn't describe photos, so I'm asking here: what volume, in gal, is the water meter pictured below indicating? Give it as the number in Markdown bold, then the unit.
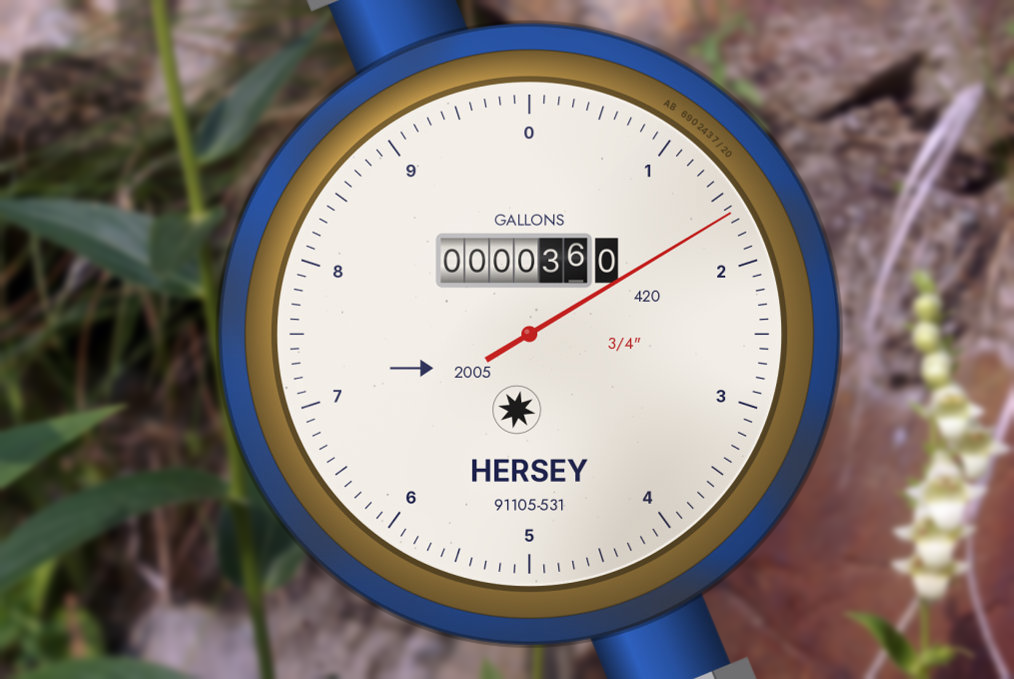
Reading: **361.6** gal
